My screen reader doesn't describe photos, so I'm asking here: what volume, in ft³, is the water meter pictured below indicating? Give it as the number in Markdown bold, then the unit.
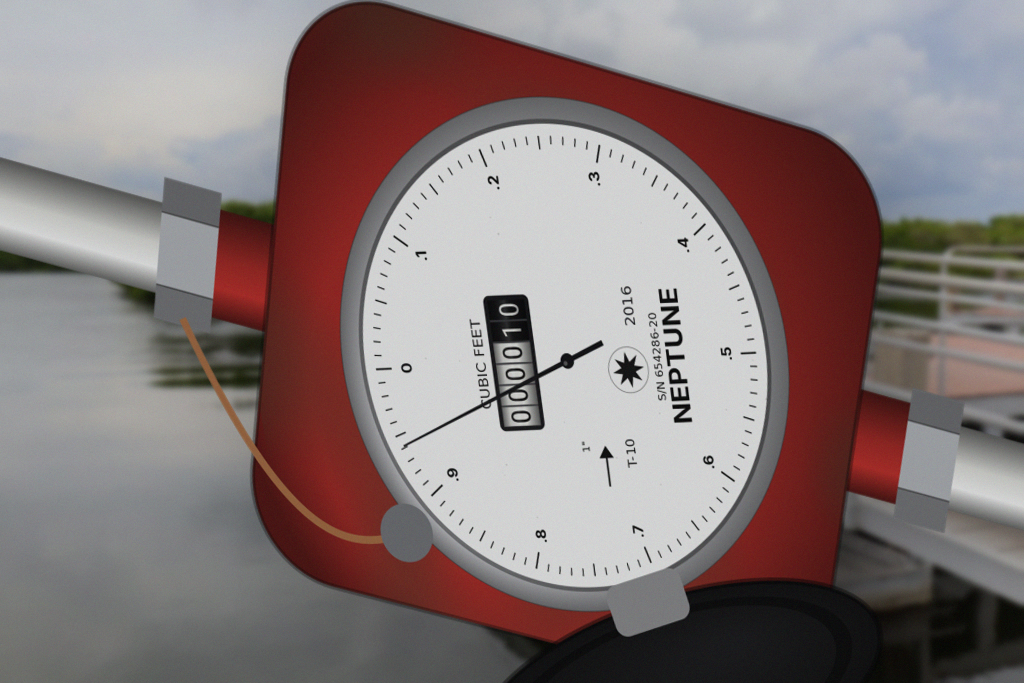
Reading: **9.94** ft³
